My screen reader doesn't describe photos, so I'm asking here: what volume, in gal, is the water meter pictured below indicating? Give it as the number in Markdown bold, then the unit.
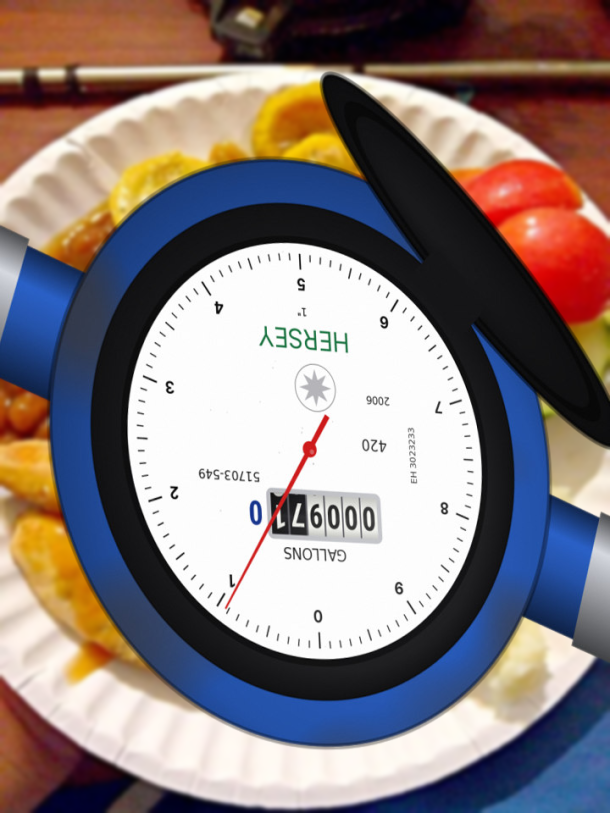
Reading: **9710.9** gal
